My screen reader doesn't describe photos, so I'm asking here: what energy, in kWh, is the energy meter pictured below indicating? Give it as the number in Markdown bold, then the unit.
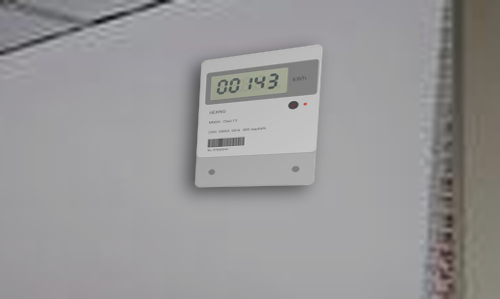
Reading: **143** kWh
